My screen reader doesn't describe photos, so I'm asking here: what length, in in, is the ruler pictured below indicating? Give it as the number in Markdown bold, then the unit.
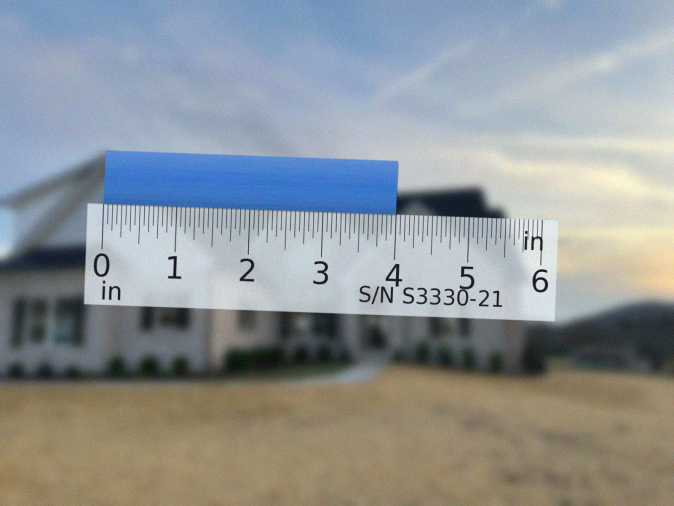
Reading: **4** in
